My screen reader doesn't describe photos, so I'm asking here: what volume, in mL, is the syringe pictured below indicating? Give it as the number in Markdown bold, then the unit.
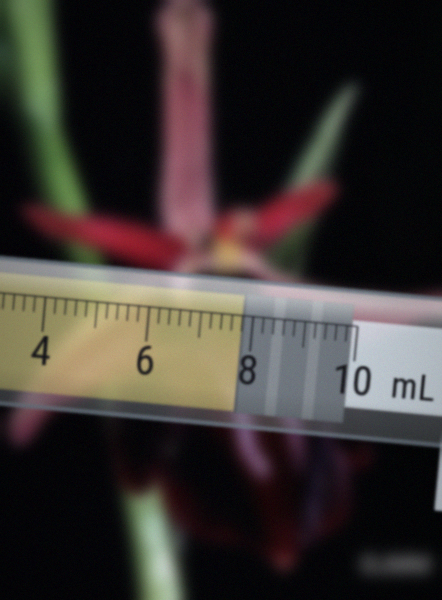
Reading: **7.8** mL
